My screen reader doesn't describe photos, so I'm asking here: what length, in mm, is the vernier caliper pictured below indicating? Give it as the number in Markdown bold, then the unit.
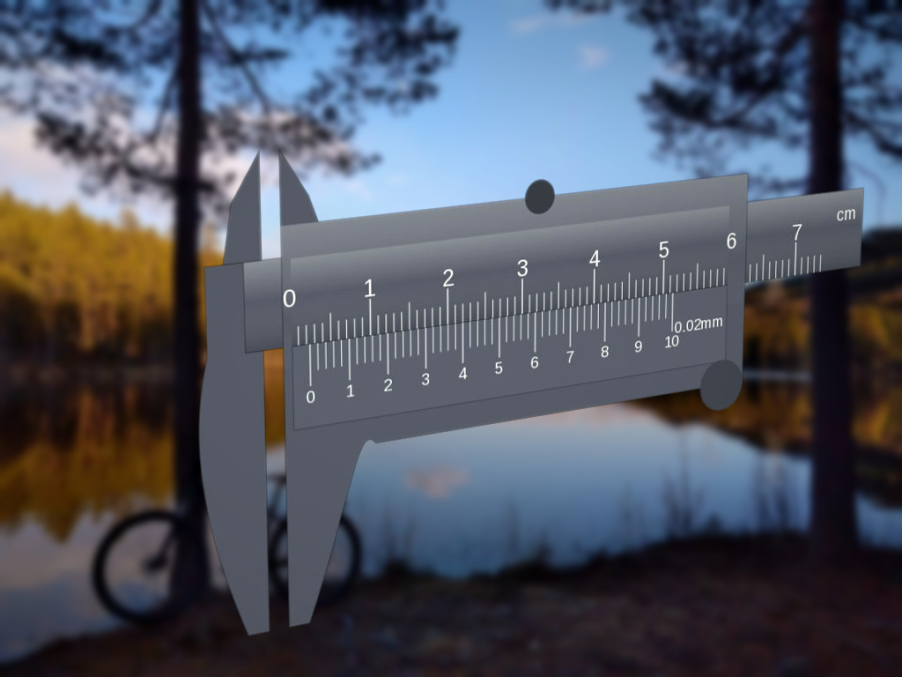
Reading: **2.4** mm
